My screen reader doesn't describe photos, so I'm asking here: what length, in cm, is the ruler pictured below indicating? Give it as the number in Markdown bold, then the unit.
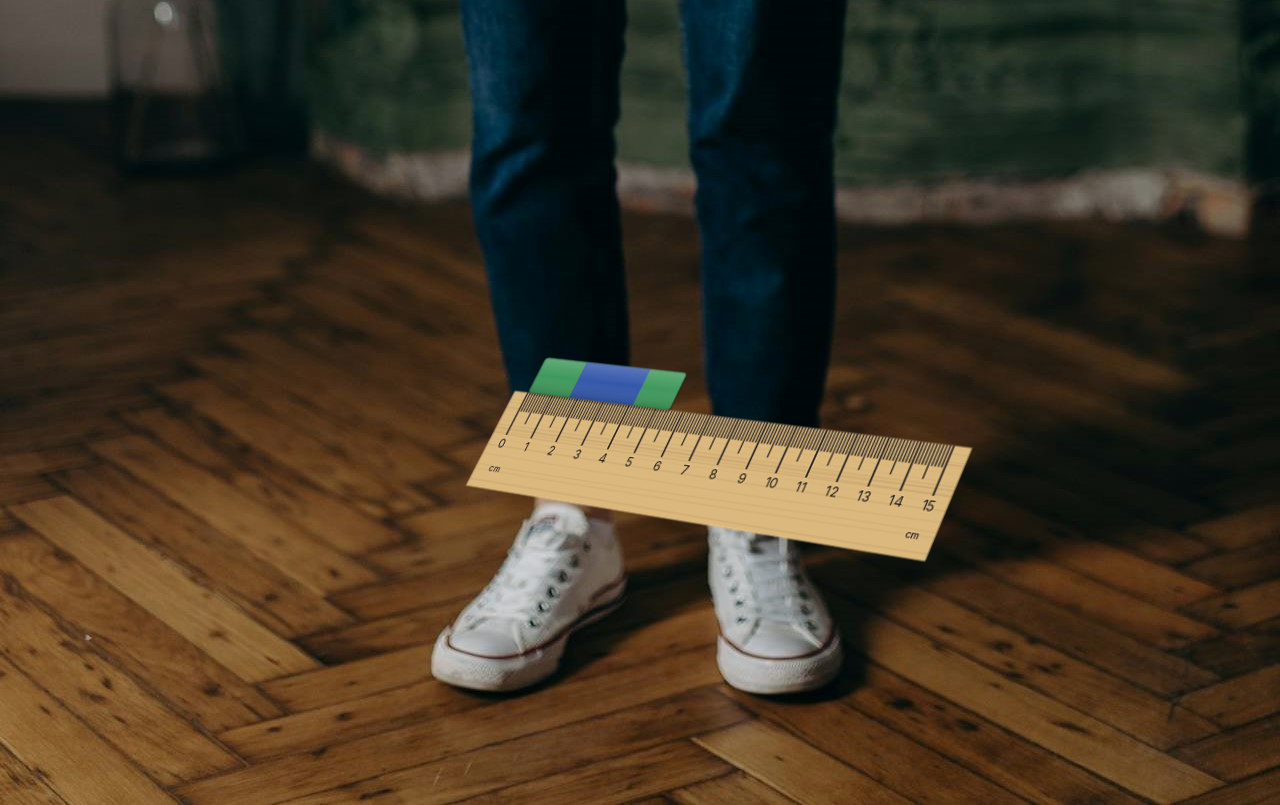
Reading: **5.5** cm
